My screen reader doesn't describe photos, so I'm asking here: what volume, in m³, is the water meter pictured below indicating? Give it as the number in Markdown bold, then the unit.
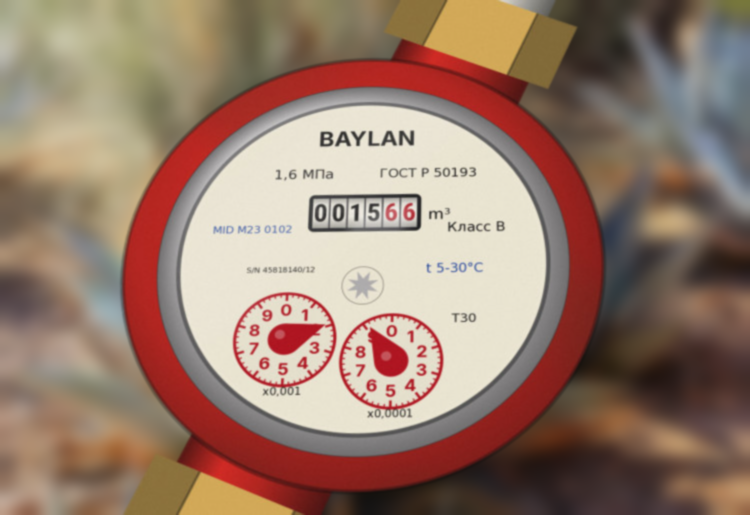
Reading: **15.6619** m³
